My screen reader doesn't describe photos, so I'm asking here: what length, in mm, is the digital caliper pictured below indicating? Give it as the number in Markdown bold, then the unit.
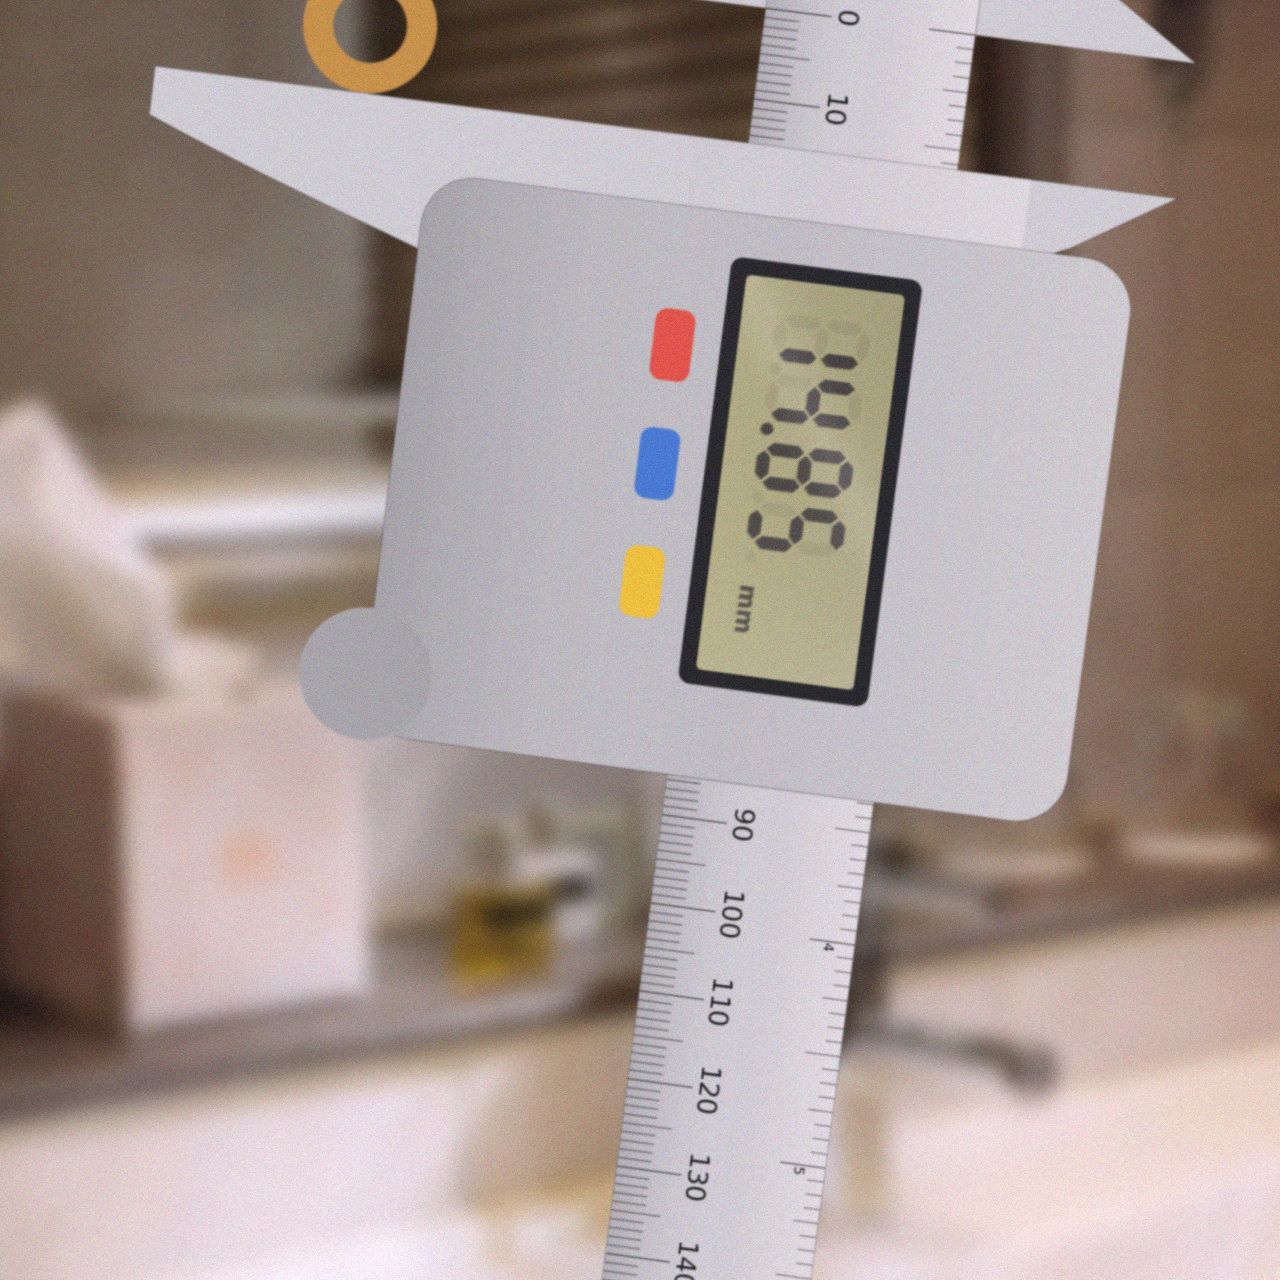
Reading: **14.85** mm
